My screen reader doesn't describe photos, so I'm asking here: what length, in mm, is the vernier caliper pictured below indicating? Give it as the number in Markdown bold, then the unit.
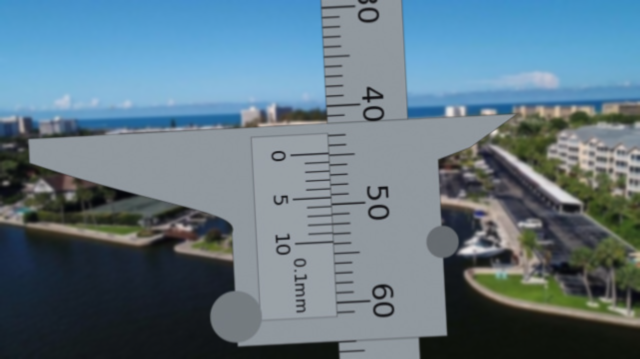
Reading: **44.8** mm
